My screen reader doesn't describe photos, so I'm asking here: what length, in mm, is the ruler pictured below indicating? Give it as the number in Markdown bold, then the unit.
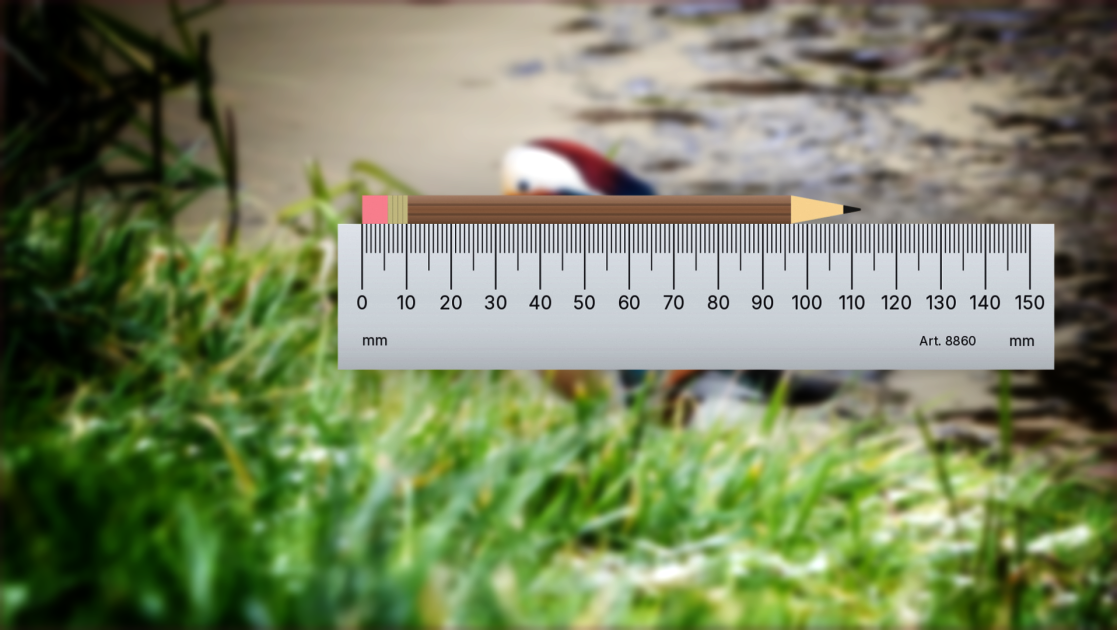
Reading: **112** mm
